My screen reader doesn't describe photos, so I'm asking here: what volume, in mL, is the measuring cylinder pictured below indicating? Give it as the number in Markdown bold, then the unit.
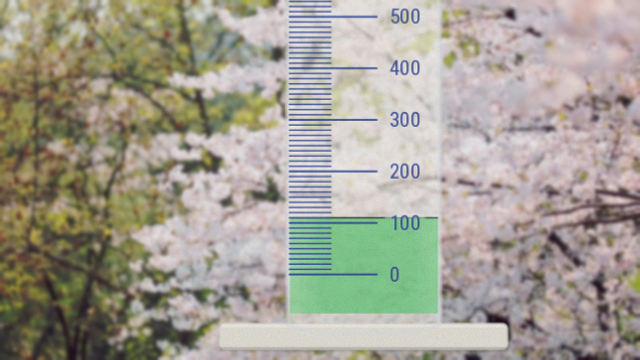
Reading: **110** mL
